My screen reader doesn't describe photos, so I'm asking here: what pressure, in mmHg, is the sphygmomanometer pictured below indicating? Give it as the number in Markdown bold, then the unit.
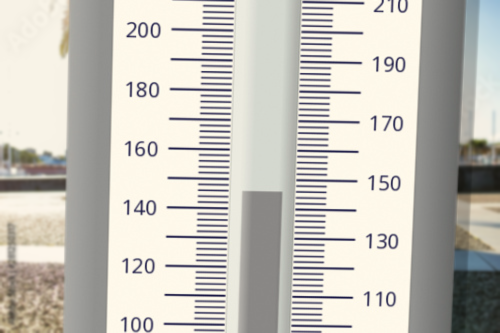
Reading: **146** mmHg
